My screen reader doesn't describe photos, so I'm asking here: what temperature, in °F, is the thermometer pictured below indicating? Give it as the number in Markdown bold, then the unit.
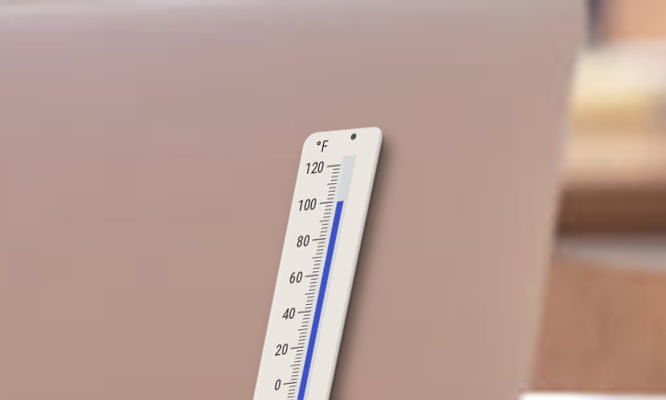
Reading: **100** °F
